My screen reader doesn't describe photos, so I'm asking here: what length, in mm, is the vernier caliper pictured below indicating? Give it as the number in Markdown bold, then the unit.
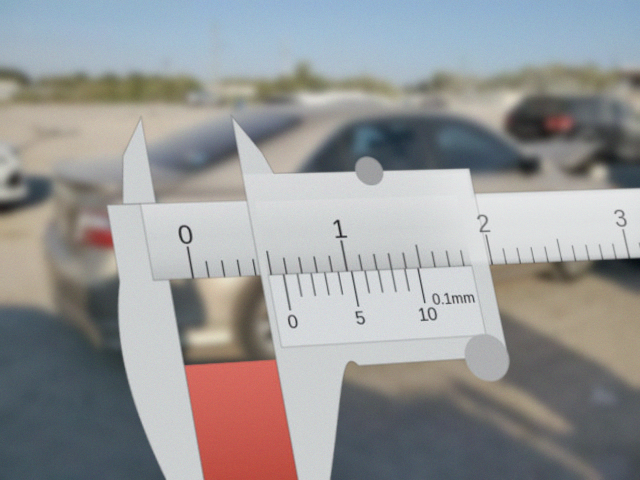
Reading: **5.8** mm
